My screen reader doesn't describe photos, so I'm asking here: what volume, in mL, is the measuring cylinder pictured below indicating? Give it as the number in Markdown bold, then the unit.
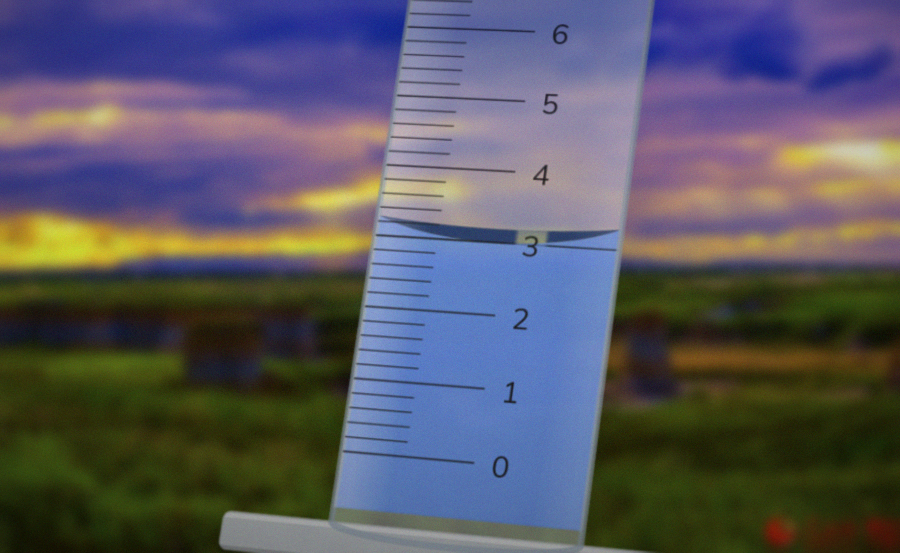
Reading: **3** mL
